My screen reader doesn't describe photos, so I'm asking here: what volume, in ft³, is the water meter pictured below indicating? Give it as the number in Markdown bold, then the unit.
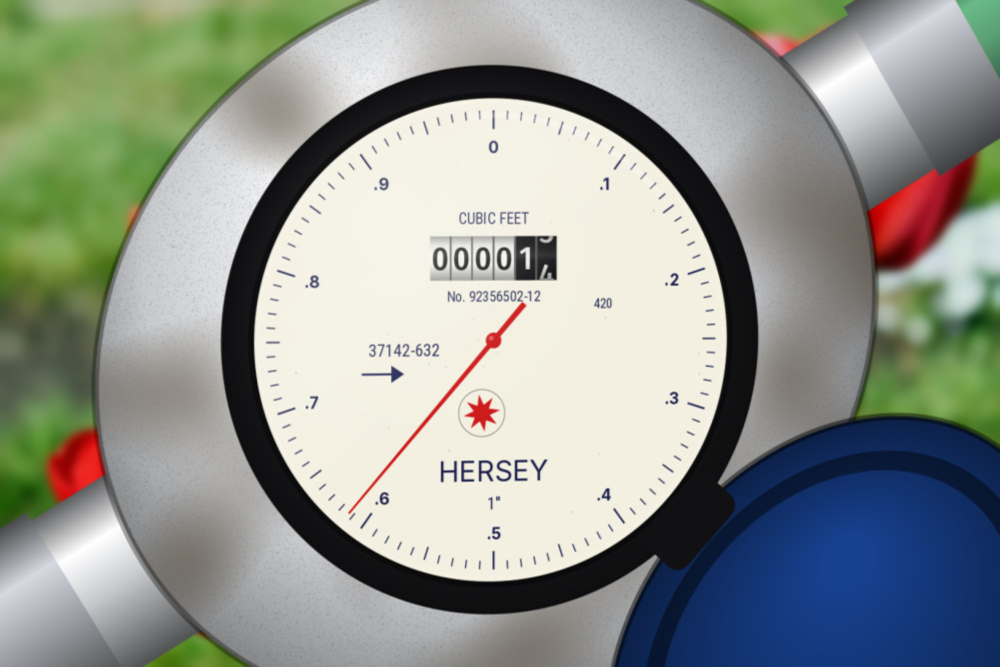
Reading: **13.61** ft³
